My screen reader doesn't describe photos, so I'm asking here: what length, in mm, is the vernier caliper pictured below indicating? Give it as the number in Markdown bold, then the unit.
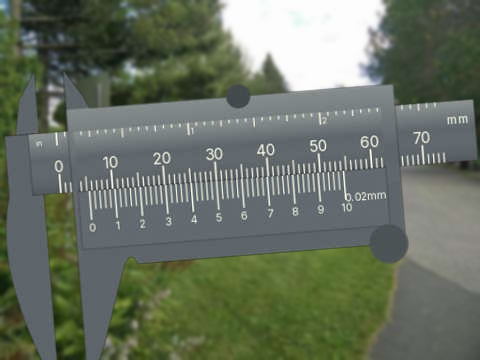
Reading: **5.5** mm
